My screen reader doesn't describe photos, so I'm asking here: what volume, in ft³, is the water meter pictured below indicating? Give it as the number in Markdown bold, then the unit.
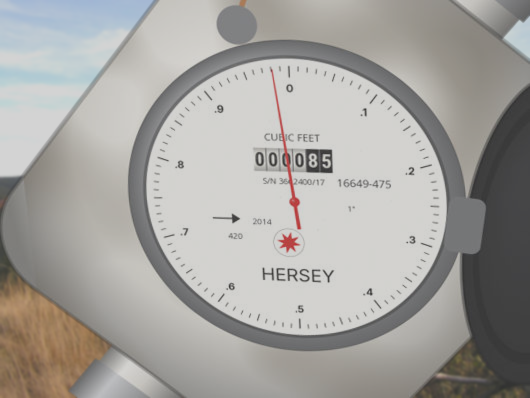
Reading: **84.98** ft³
